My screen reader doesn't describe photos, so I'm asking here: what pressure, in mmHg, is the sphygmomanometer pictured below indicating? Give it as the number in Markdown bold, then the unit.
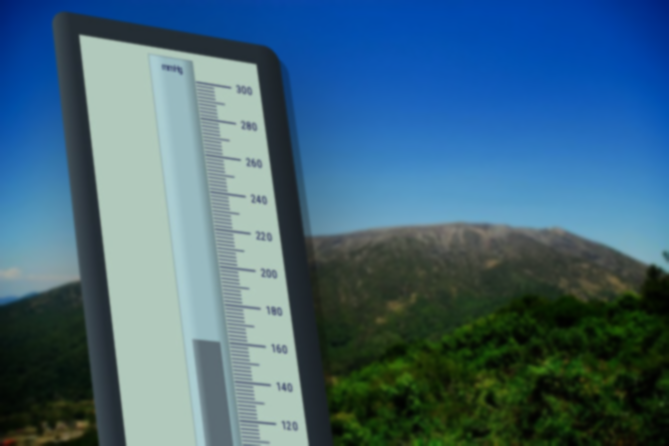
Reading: **160** mmHg
